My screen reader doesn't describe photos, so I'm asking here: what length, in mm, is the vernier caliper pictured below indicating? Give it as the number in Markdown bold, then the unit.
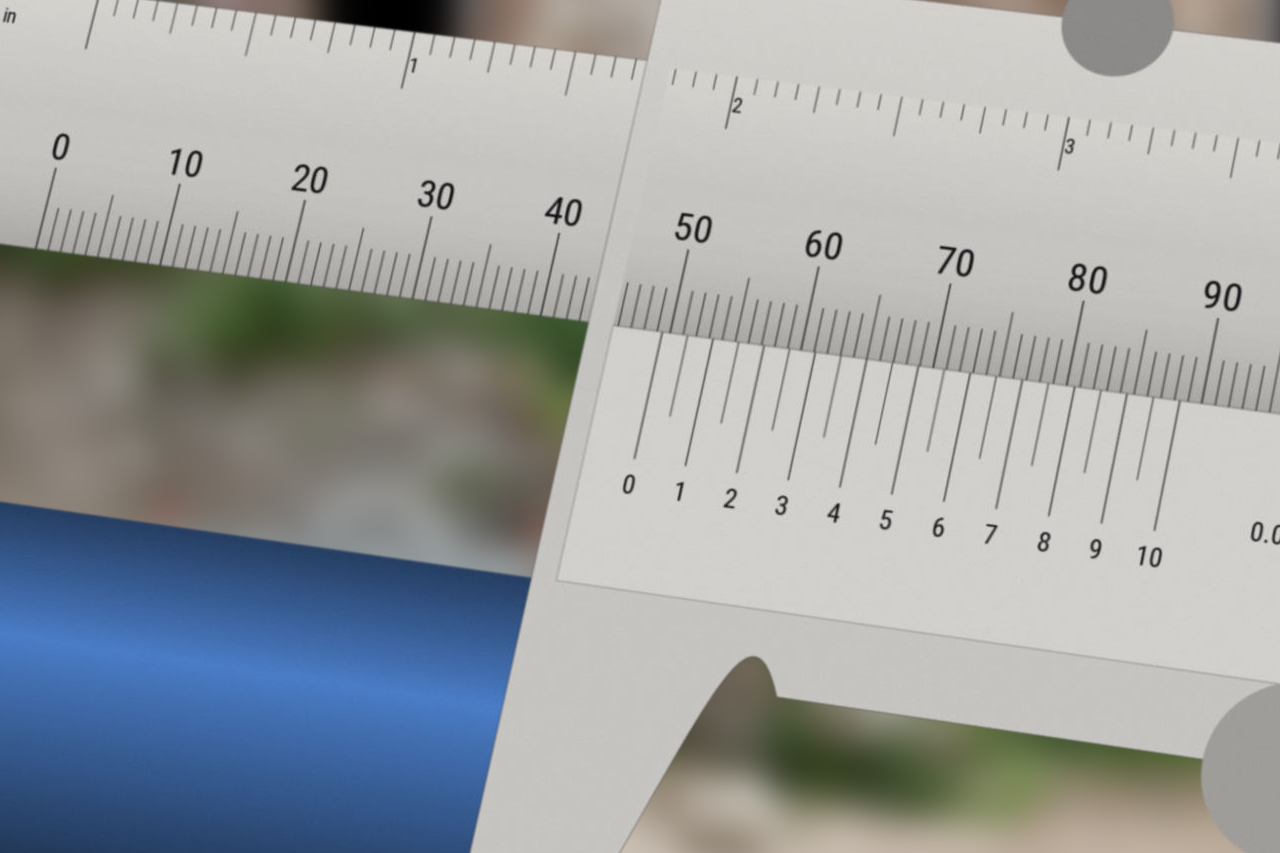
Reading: **49.4** mm
